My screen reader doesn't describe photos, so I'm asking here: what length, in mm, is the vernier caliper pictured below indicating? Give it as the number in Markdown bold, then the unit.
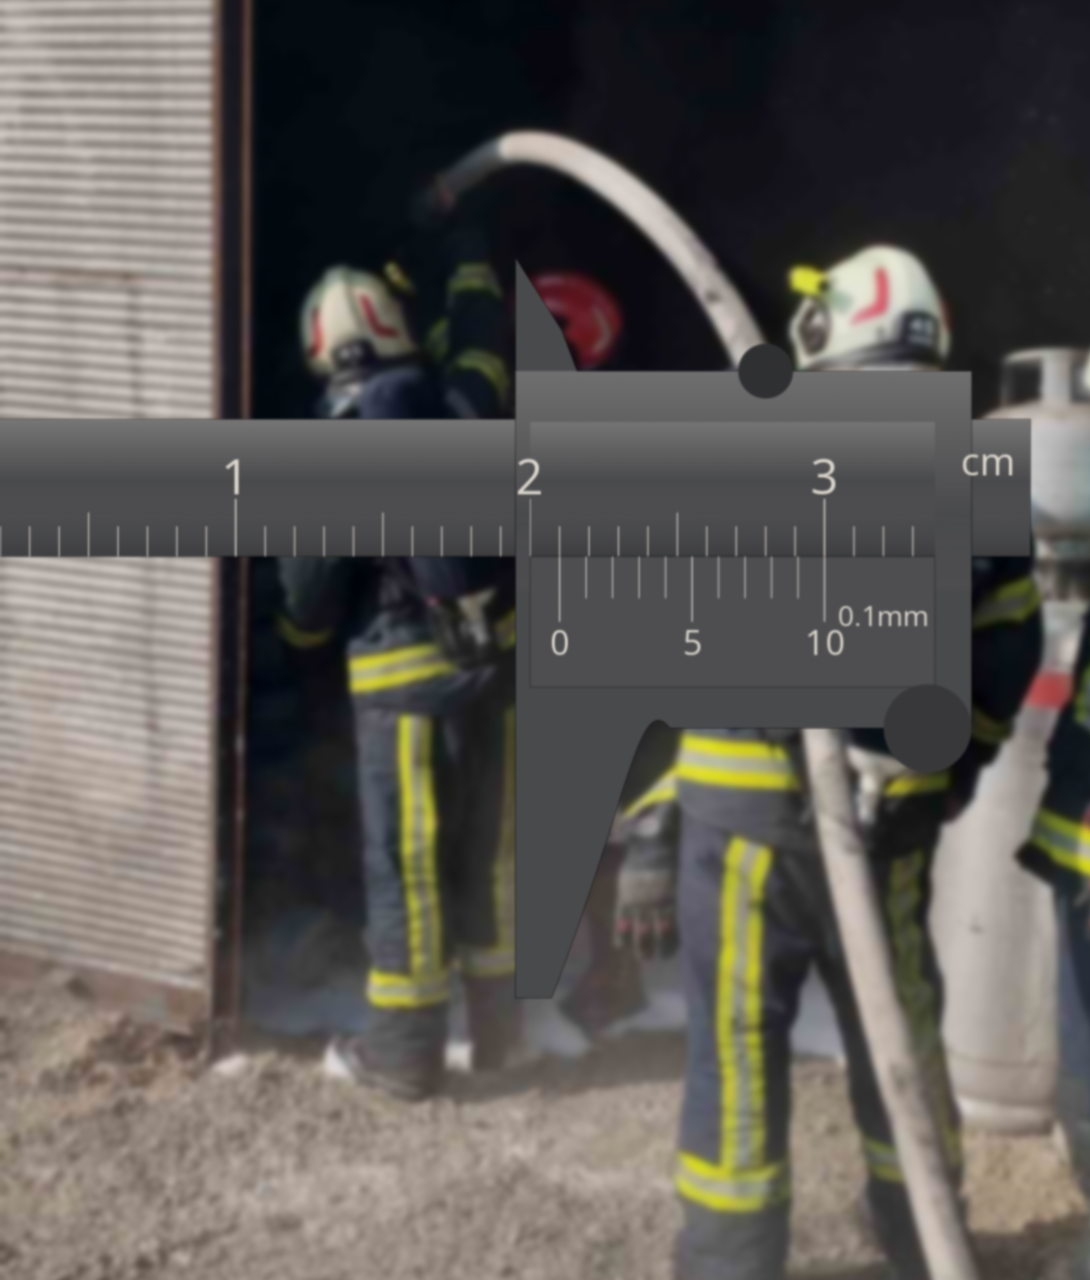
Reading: **21.0** mm
